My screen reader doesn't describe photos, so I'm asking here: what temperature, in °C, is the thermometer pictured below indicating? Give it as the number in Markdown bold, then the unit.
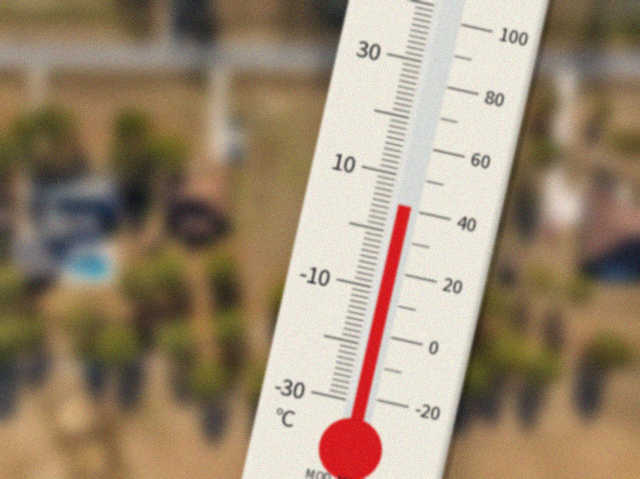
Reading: **5** °C
